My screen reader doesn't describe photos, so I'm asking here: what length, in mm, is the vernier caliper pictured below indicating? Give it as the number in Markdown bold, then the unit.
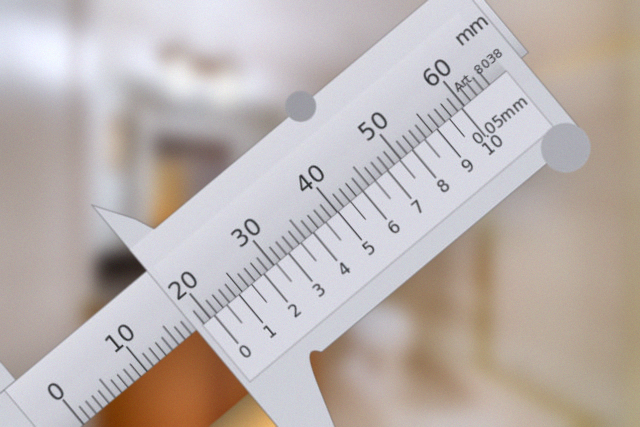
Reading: **20.6** mm
